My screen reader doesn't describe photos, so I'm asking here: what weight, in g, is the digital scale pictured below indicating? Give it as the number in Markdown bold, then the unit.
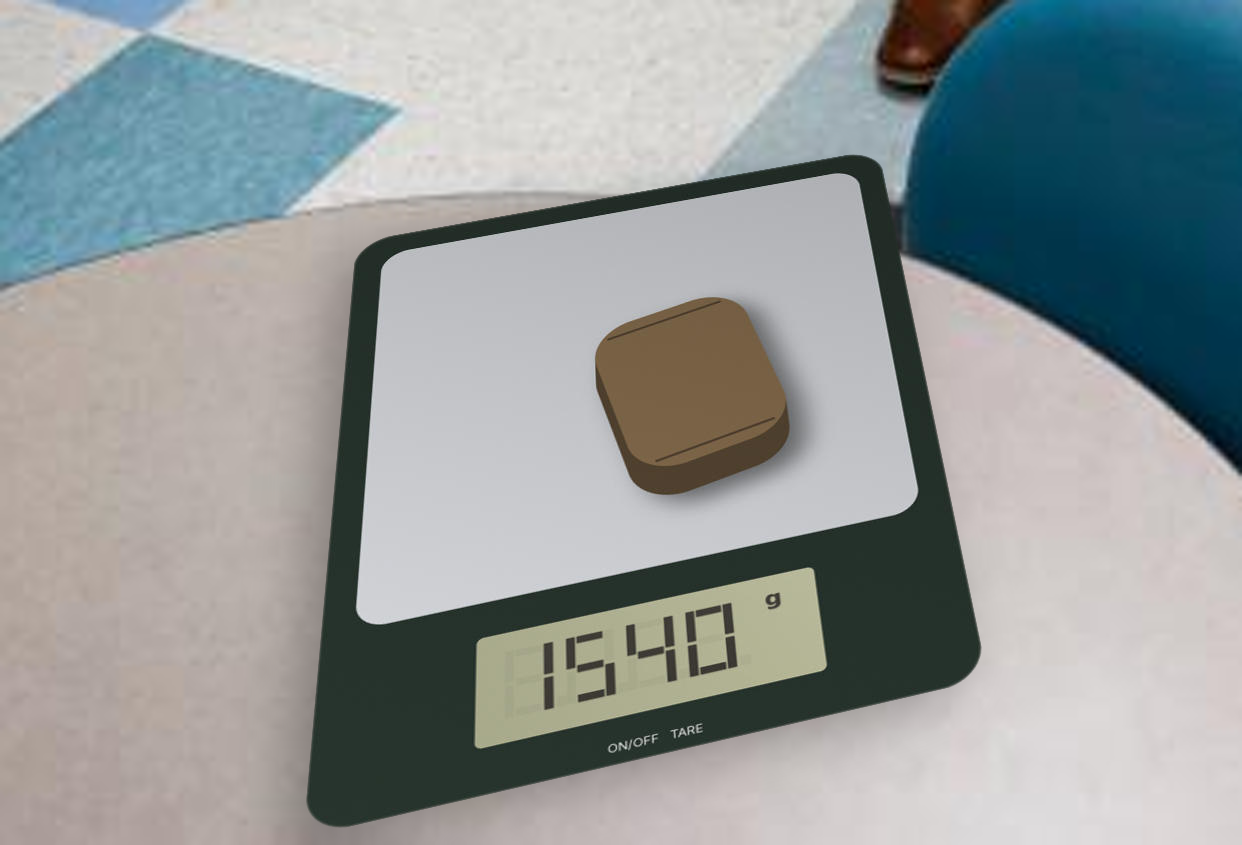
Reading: **1540** g
